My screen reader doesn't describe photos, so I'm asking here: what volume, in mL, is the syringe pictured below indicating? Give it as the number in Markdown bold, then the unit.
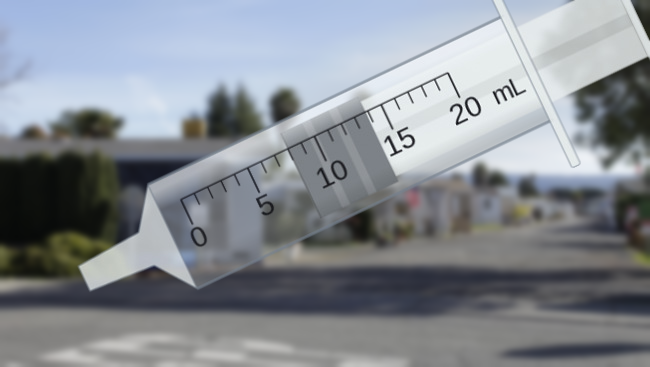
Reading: **8** mL
